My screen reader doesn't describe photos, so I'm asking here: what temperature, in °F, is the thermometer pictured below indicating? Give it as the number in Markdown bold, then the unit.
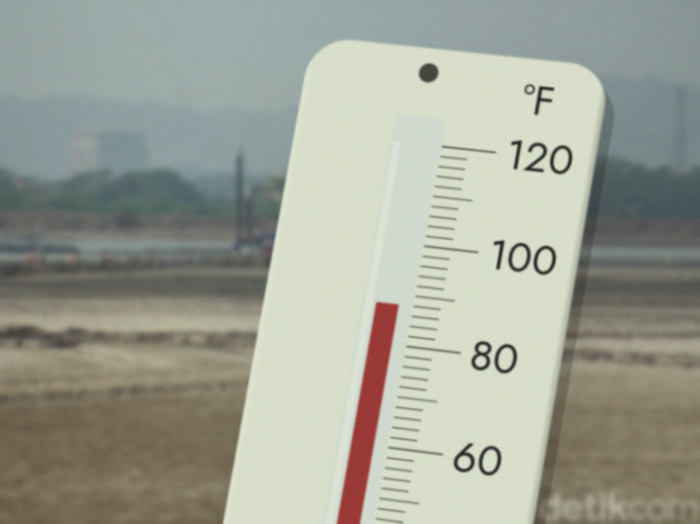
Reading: **88** °F
